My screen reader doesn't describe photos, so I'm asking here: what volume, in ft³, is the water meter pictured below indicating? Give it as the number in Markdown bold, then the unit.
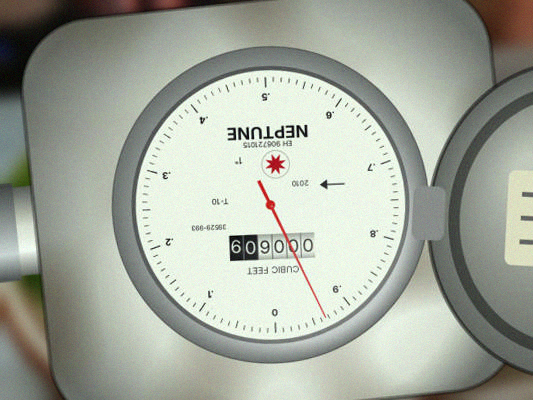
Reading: **608.93** ft³
